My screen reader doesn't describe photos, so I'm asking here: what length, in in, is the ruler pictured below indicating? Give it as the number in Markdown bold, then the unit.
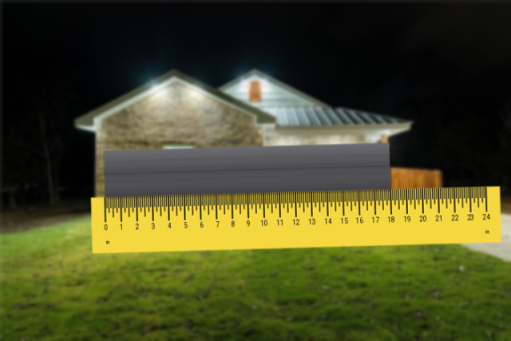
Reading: **18** in
